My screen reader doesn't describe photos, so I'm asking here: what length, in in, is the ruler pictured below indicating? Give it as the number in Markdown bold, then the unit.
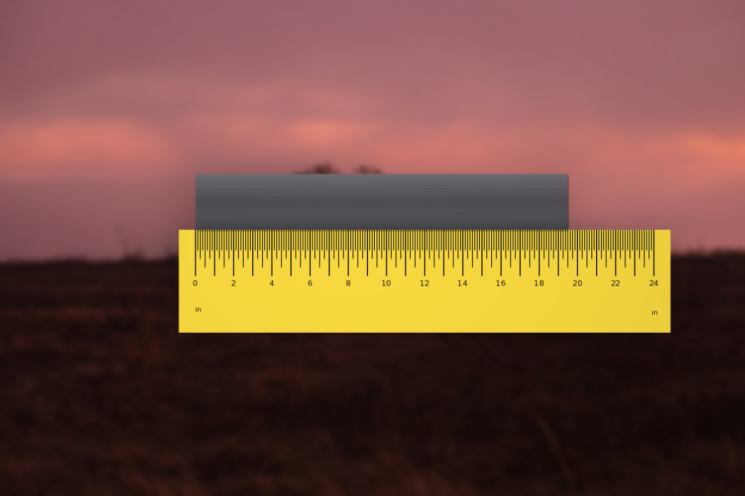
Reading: **19.5** in
